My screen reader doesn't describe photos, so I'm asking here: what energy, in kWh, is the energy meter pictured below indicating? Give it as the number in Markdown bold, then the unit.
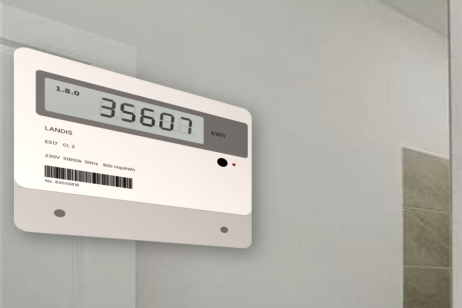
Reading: **35607** kWh
